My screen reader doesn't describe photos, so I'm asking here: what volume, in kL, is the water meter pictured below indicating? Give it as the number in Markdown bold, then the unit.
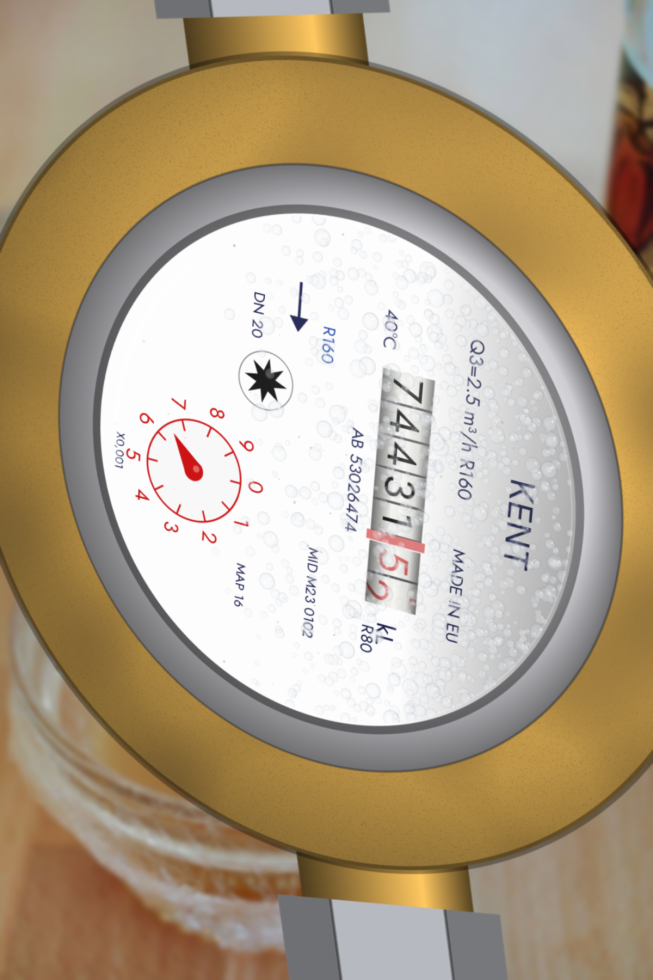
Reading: **74431.516** kL
